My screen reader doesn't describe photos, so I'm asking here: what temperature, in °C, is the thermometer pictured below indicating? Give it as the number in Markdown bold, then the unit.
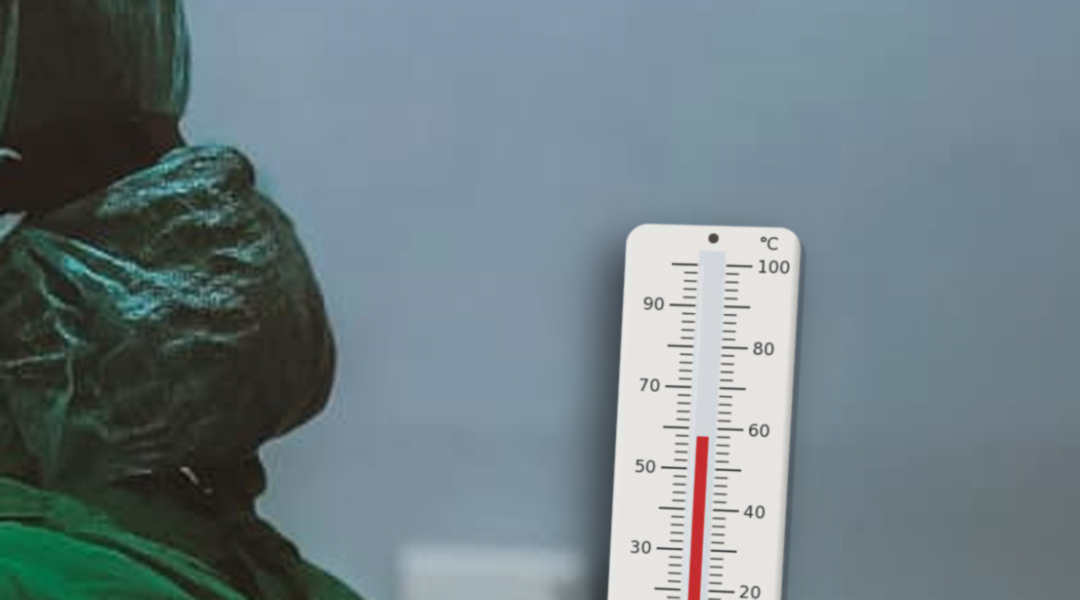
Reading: **58** °C
